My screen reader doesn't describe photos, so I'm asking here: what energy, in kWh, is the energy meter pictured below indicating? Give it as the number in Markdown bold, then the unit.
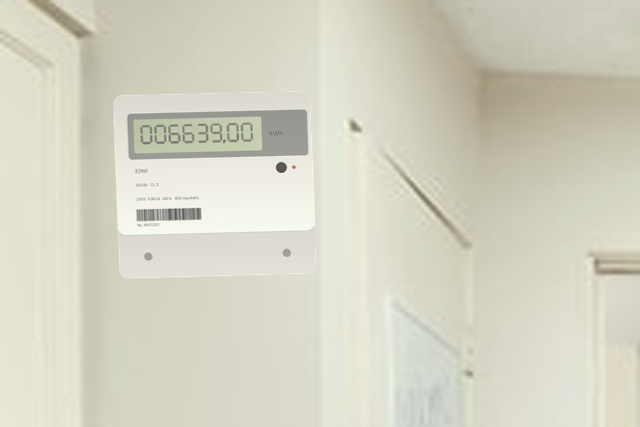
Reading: **6639.00** kWh
